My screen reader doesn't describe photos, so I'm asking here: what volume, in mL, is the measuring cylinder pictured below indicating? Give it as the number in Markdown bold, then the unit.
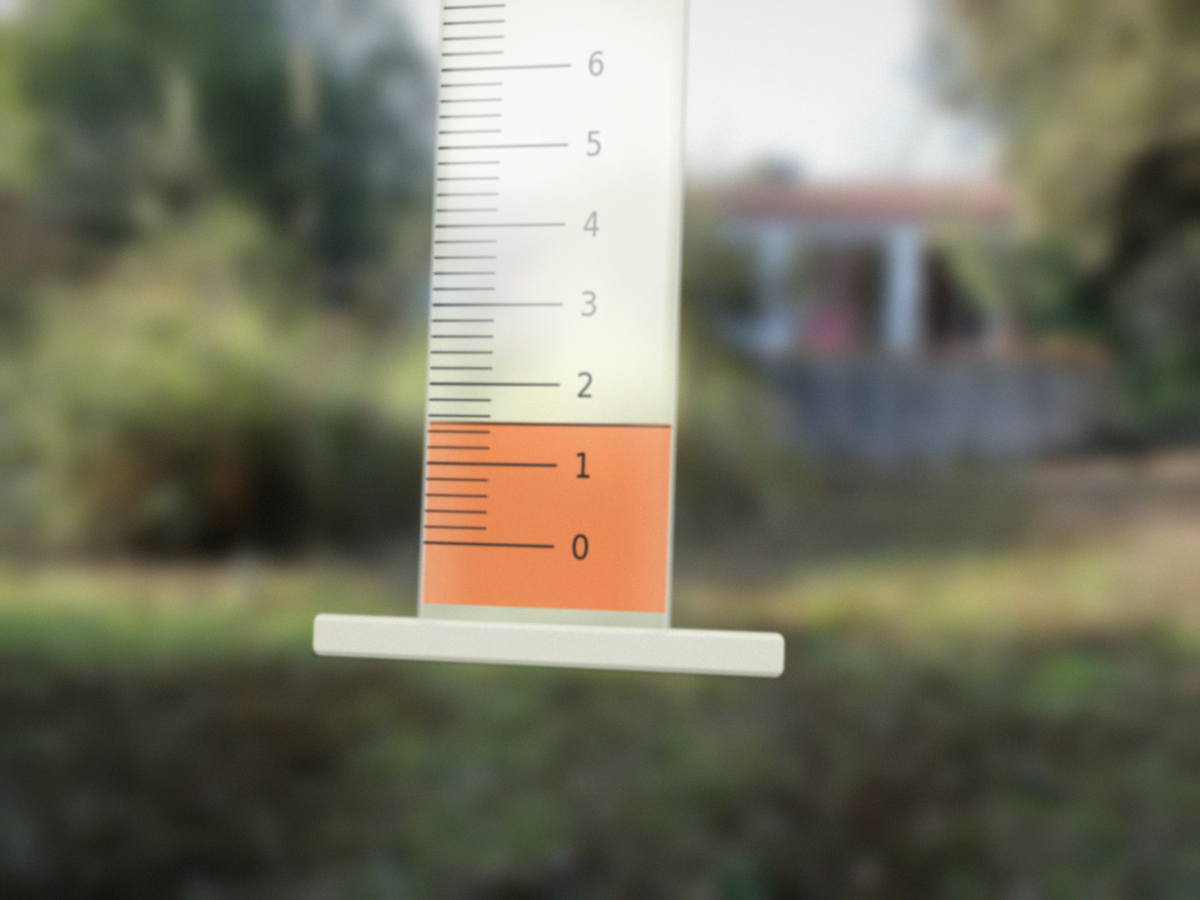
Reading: **1.5** mL
